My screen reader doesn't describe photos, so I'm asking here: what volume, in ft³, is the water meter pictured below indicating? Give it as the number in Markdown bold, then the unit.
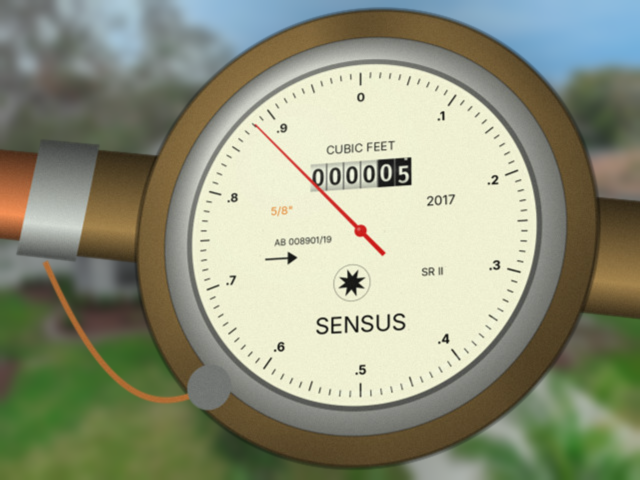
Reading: **4.88** ft³
